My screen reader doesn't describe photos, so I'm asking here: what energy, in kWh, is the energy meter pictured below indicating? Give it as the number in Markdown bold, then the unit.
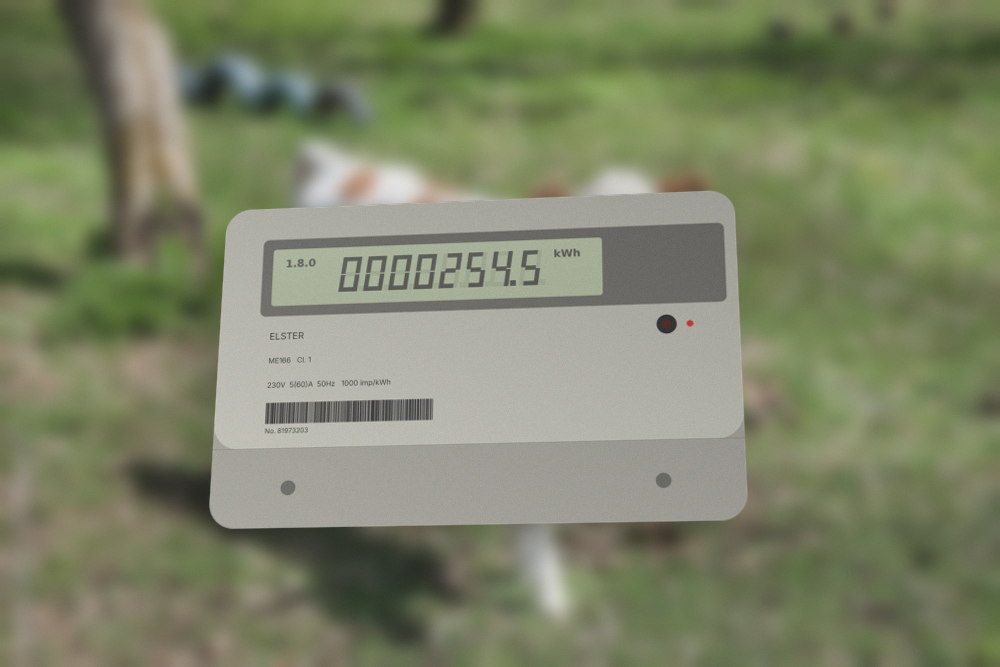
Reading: **254.5** kWh
